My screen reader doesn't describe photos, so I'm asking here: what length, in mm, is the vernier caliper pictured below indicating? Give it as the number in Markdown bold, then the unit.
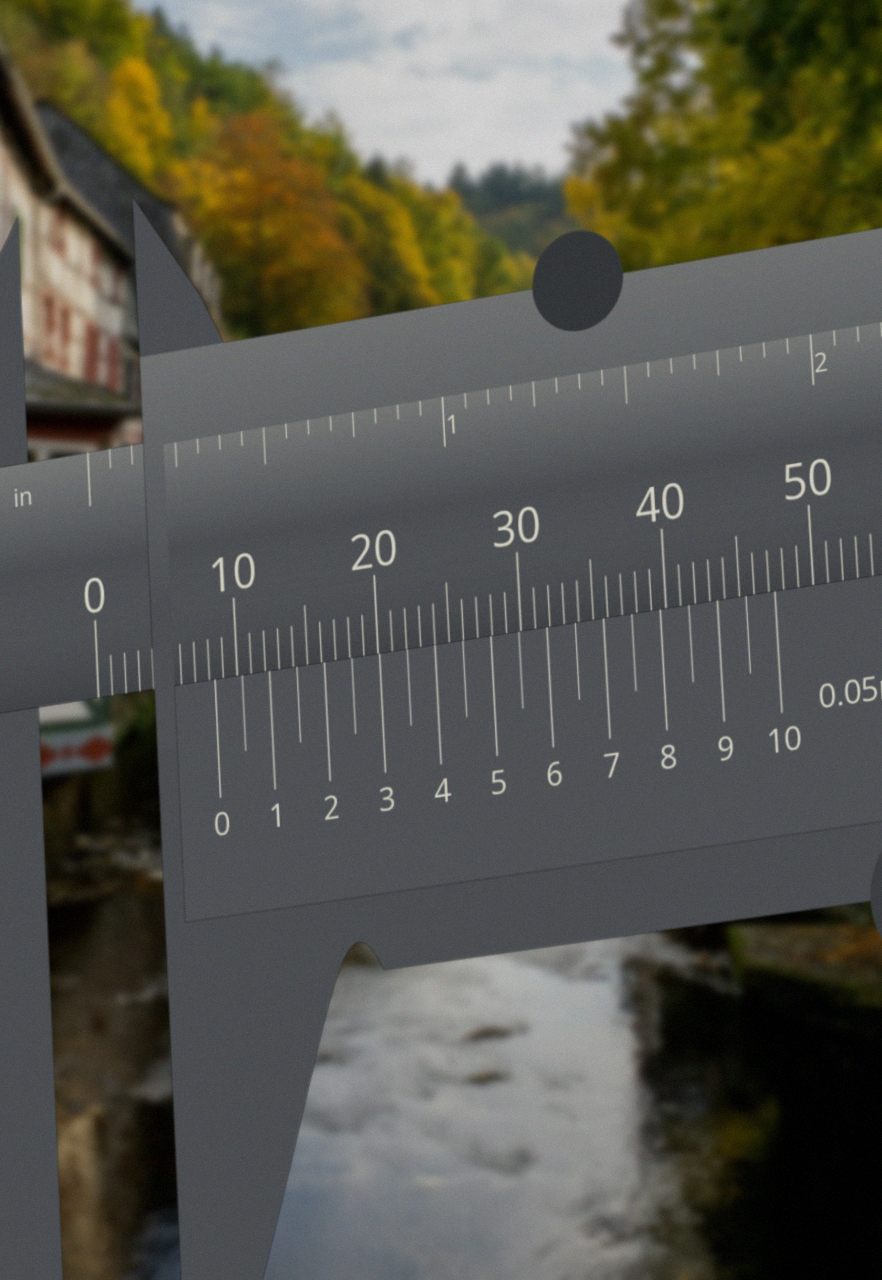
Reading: **8.4** mm
